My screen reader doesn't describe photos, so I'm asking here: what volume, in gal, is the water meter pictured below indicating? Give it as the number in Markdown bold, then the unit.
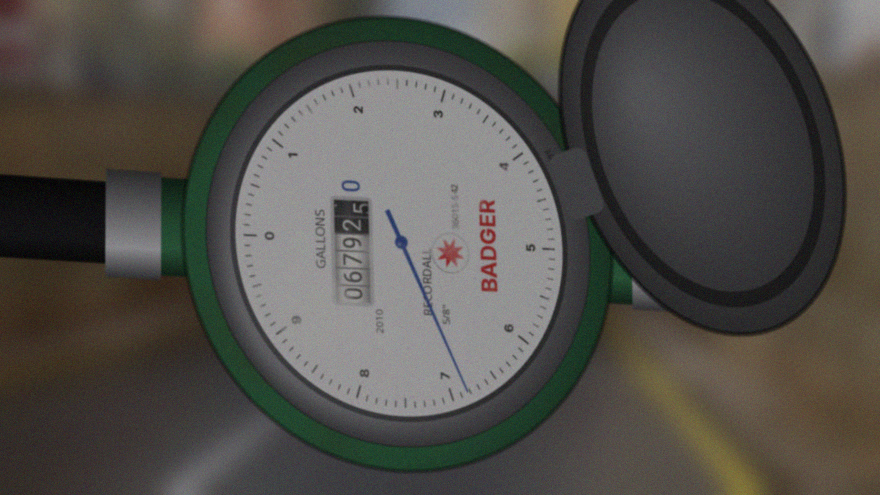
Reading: **679246.8** gal
